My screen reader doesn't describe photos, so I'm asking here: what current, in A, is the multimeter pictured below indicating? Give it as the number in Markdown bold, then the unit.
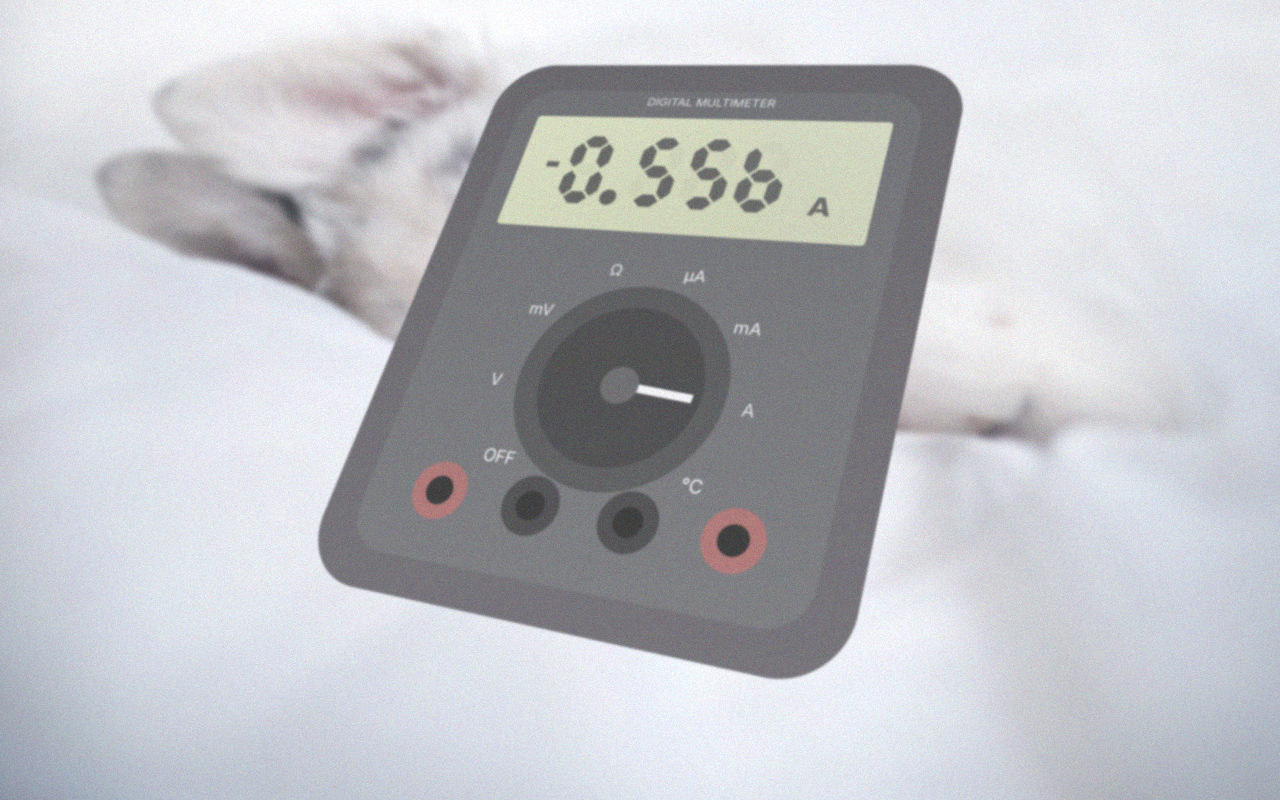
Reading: **-0.556** A
